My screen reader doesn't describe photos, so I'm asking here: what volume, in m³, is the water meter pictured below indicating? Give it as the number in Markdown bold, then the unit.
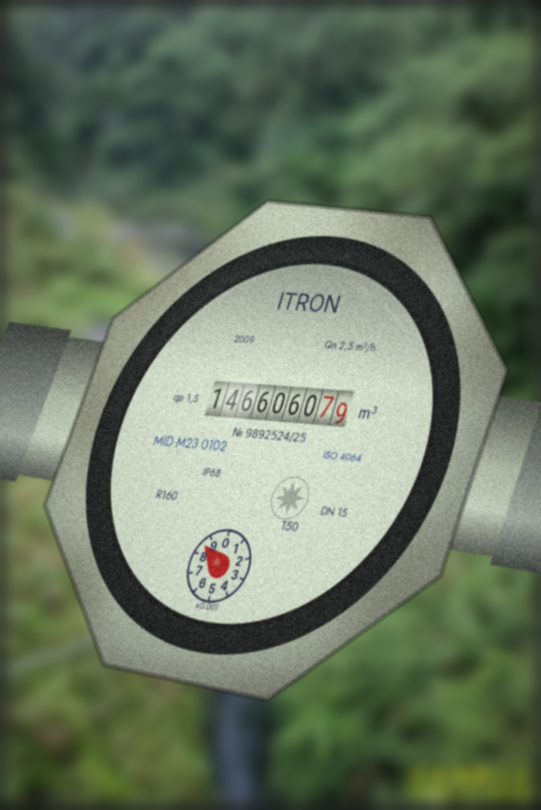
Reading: **1466060.788** m³
